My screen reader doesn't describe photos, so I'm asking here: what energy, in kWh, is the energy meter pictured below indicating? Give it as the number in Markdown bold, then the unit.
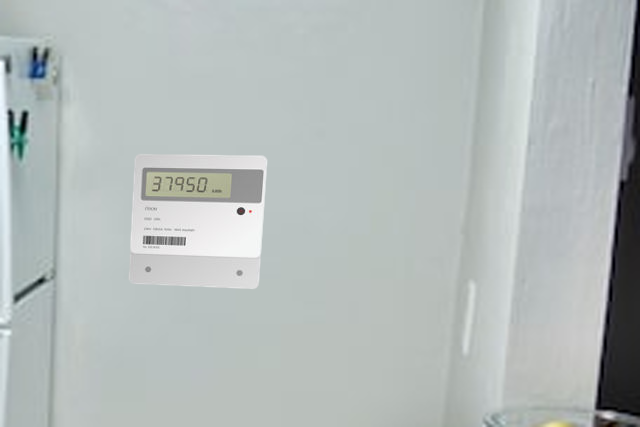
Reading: **37950** kWh
